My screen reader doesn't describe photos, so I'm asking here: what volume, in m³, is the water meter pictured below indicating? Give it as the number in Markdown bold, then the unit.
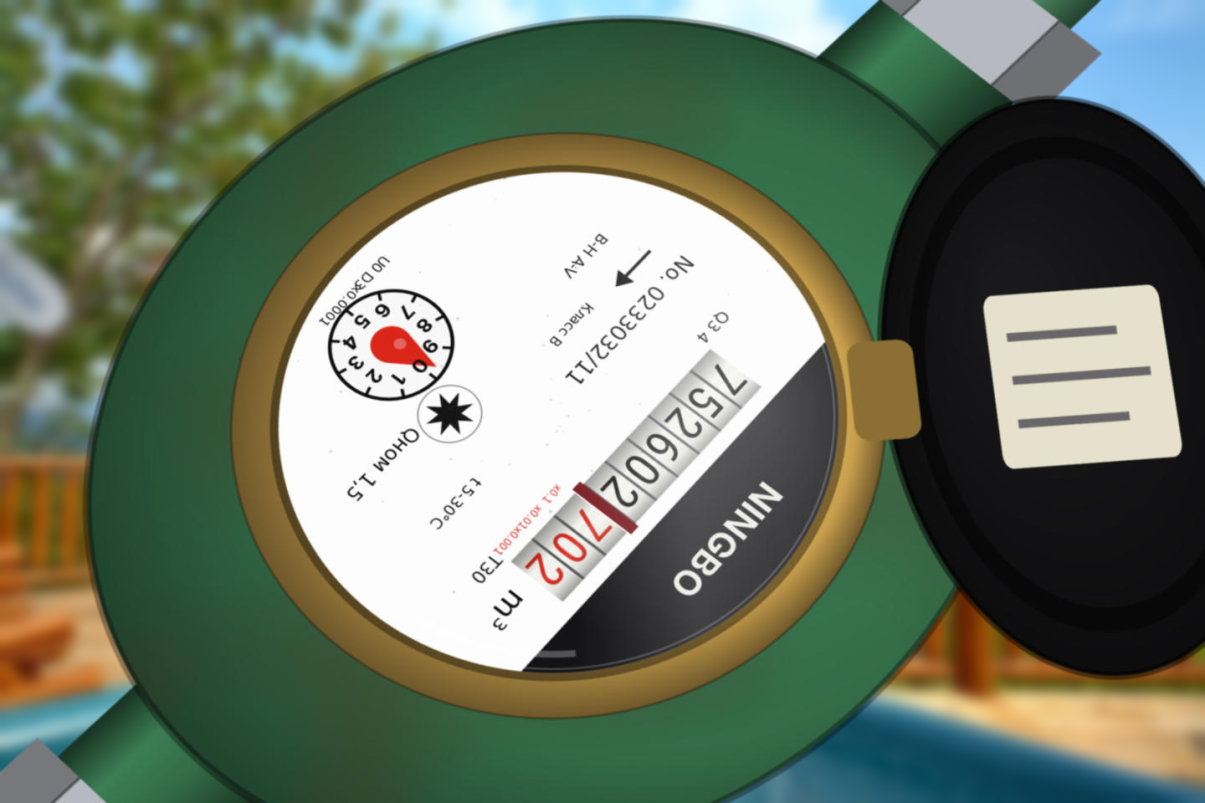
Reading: **752602.7019** m³
